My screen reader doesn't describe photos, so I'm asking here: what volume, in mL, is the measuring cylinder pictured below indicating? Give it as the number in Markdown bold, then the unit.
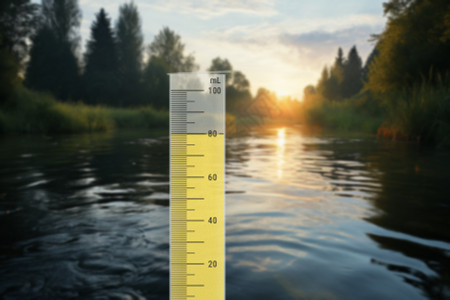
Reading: **80** mL
